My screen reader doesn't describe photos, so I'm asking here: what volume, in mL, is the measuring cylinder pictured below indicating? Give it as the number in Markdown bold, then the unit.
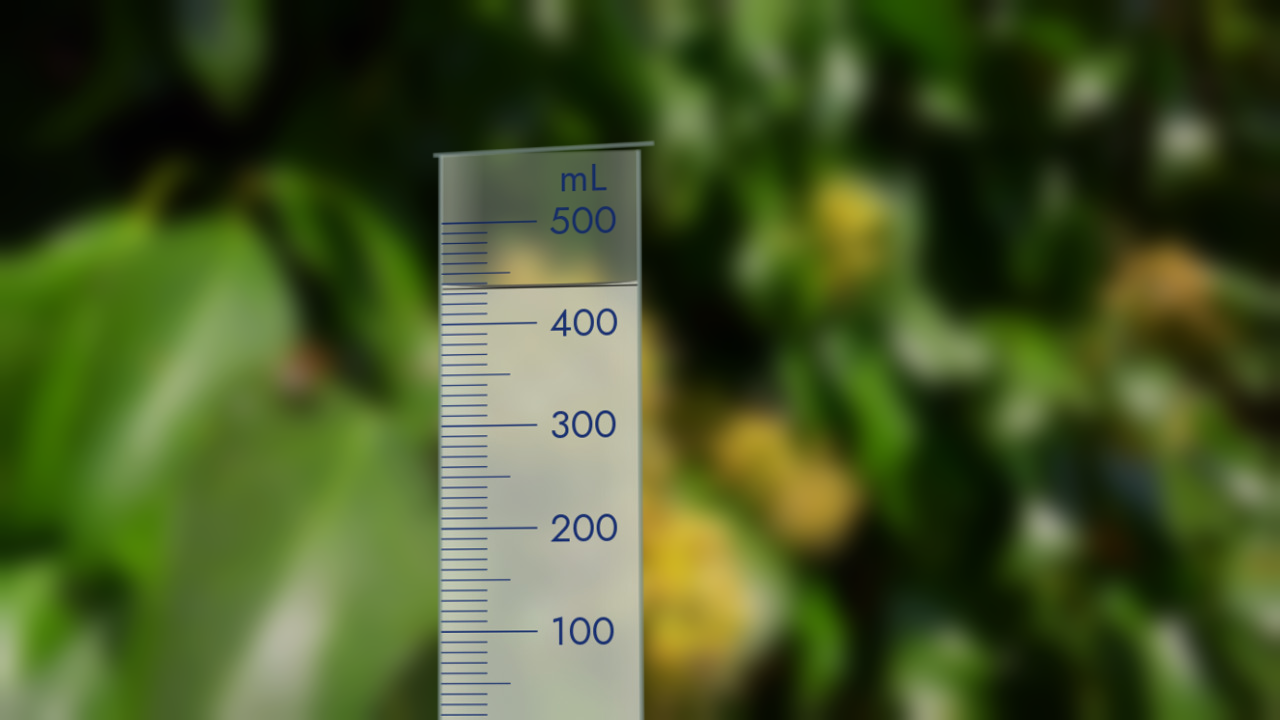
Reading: **435** mL
